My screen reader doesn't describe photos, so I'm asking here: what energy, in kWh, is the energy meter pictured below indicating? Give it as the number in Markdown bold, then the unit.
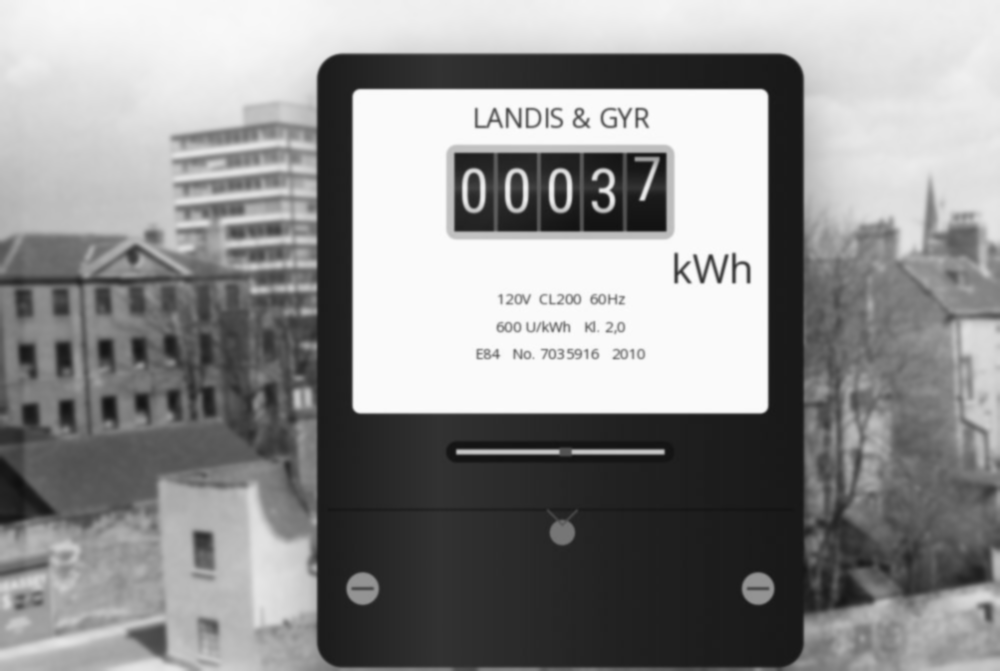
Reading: **37** kWh
